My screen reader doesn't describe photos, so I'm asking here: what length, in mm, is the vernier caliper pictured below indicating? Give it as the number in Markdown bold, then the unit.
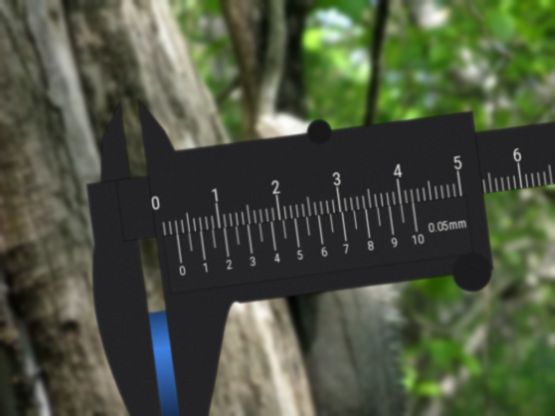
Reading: **3.0** mm
